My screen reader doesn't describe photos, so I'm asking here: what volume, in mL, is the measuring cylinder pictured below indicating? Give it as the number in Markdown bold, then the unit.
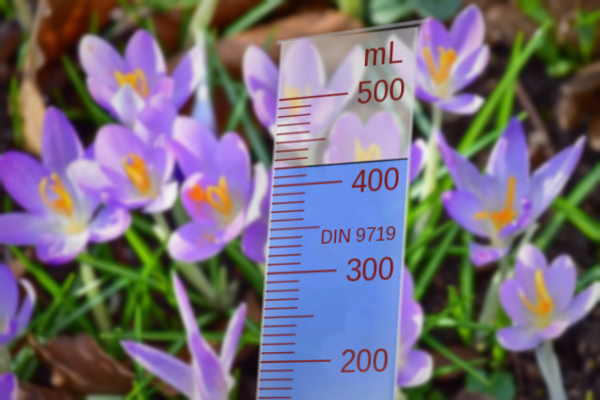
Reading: **420** mL
